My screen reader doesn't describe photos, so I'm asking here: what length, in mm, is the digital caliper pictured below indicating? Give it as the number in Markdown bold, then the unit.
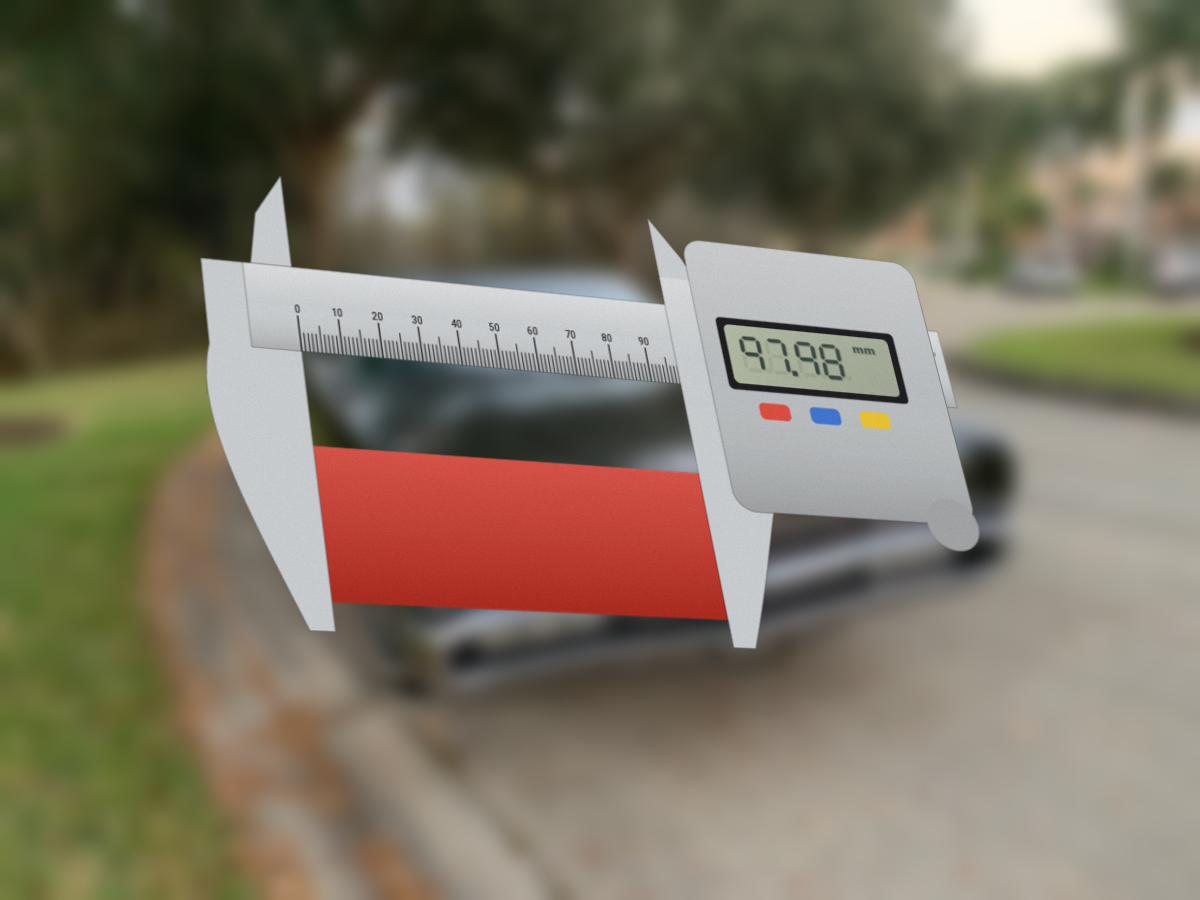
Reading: **97.98** mm
